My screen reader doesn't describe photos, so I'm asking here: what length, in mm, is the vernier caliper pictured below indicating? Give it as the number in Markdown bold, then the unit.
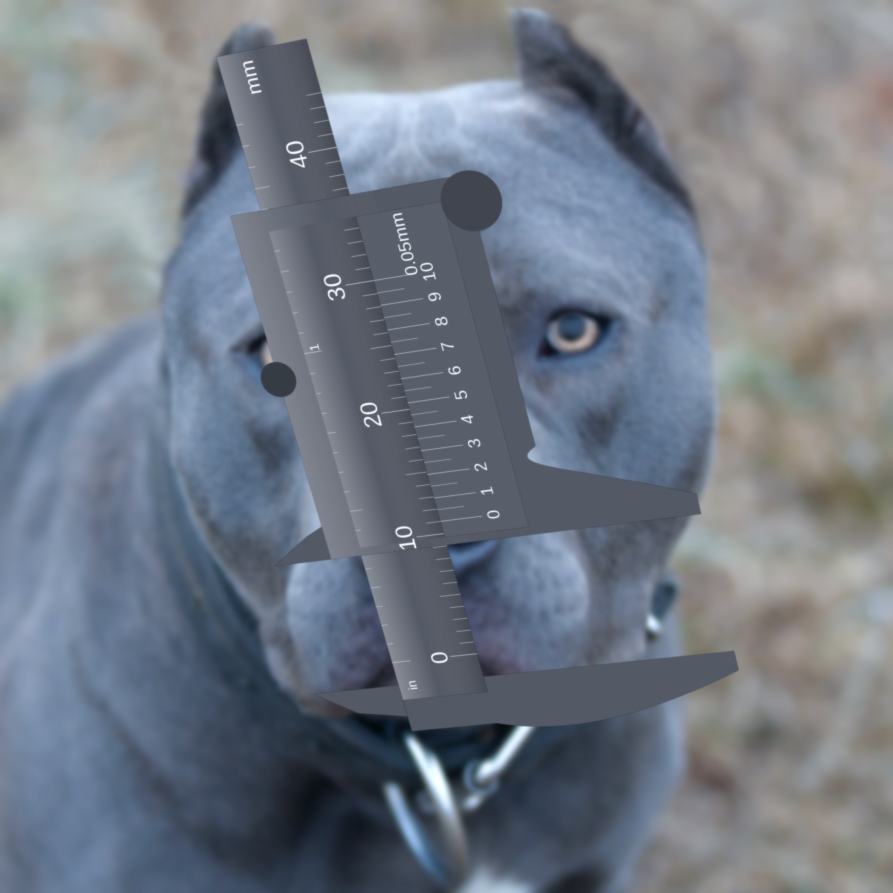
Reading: **11.0** mm
